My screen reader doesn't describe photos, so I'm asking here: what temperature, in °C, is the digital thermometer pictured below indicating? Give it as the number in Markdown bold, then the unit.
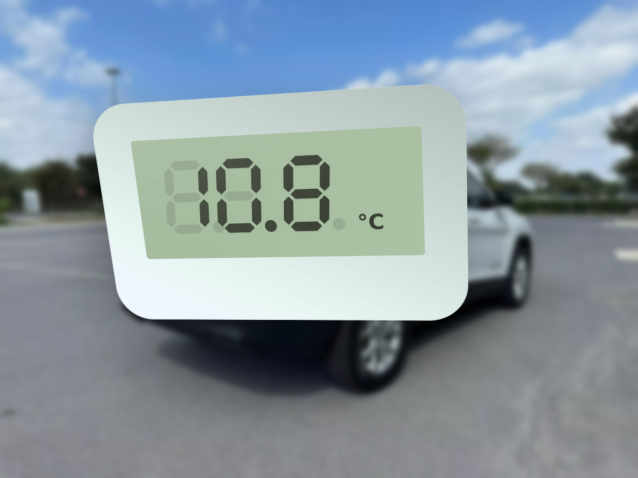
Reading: **10.8** °C
